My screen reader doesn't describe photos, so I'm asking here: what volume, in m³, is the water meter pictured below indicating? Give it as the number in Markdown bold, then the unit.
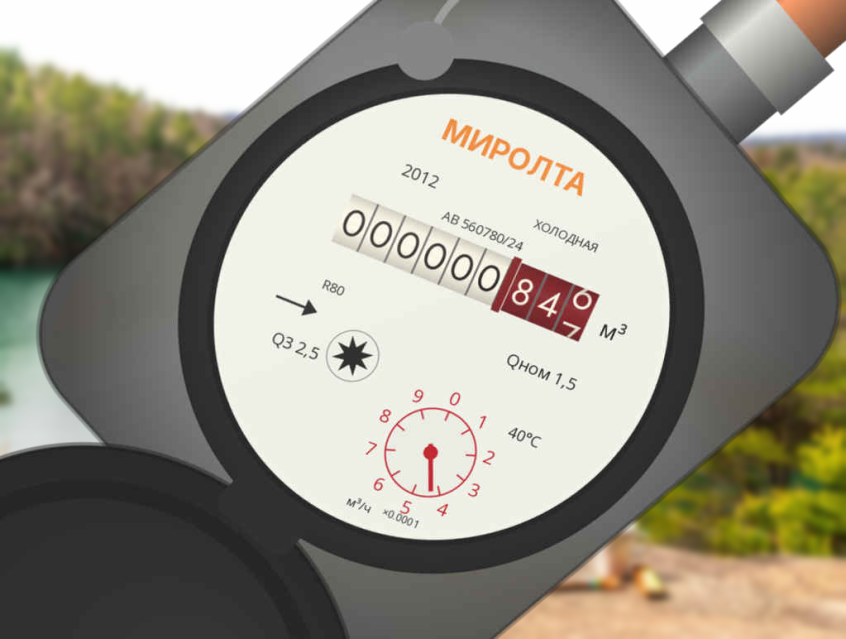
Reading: **0.8464** m³
